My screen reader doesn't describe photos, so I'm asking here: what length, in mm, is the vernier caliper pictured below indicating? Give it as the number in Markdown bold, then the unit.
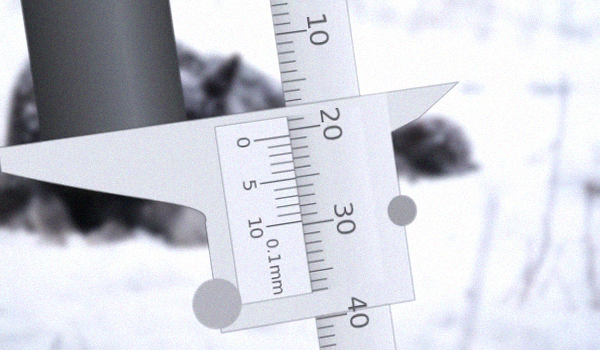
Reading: **20.6** mm
